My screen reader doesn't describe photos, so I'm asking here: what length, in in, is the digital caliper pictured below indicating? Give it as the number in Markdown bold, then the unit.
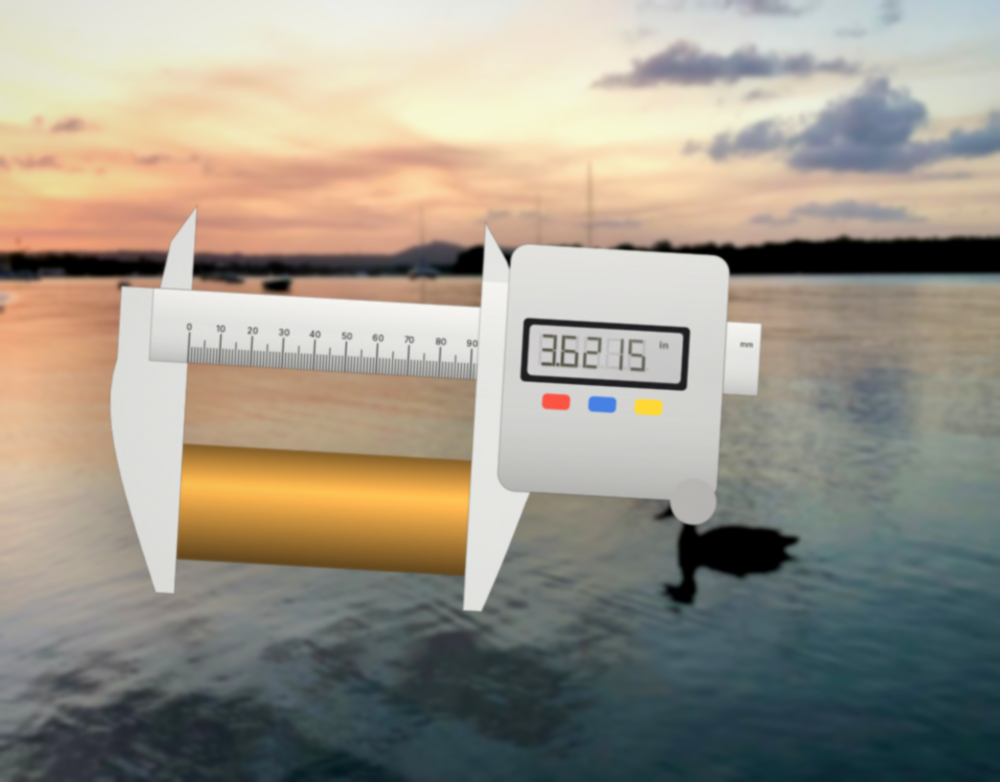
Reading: **3.6215** in
